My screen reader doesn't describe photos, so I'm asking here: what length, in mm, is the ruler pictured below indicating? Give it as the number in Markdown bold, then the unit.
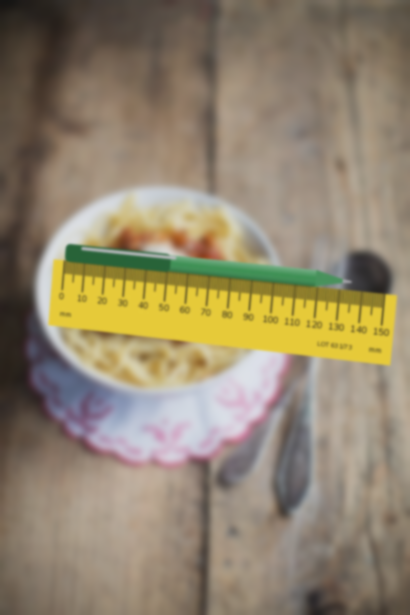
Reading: **135** mm
